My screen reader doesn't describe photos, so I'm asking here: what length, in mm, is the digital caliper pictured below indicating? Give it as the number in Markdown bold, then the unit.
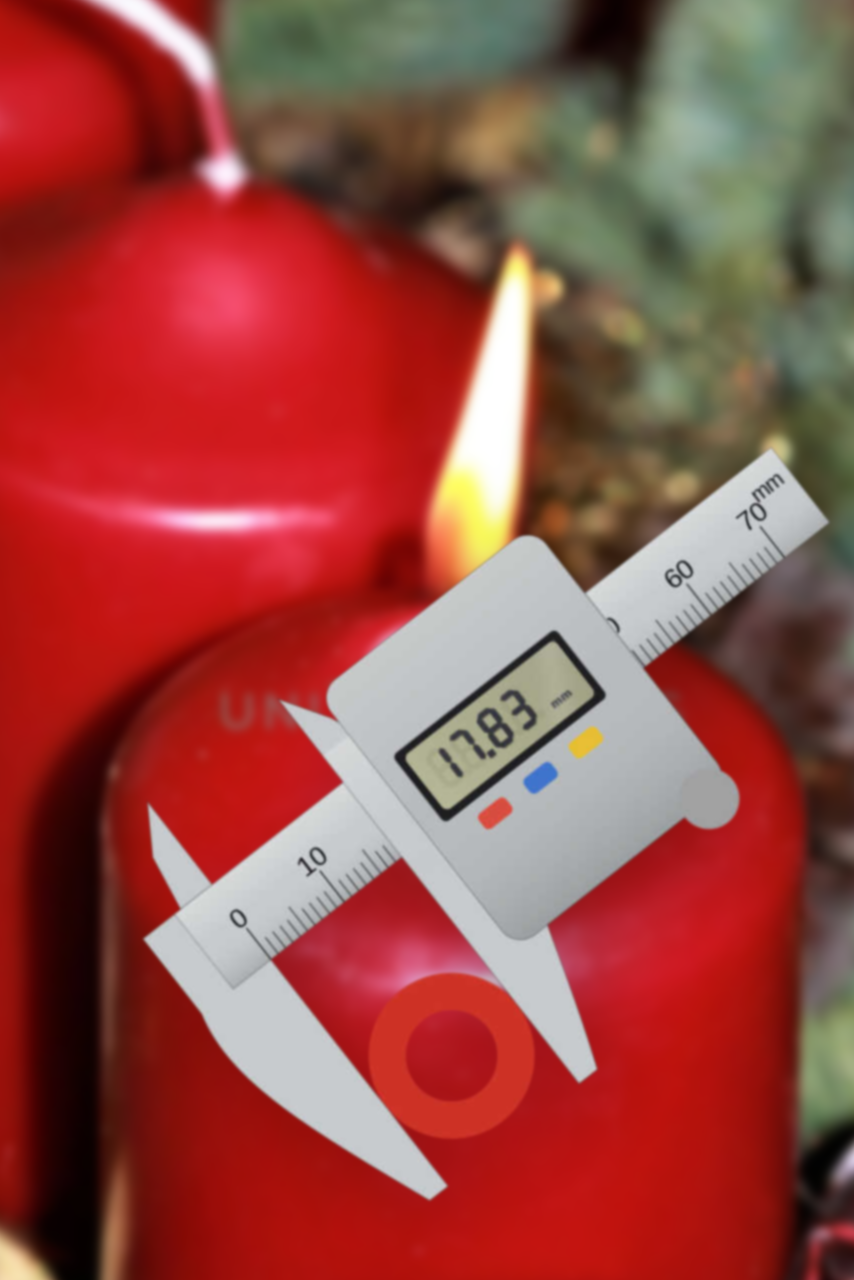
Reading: **17.83** mm
